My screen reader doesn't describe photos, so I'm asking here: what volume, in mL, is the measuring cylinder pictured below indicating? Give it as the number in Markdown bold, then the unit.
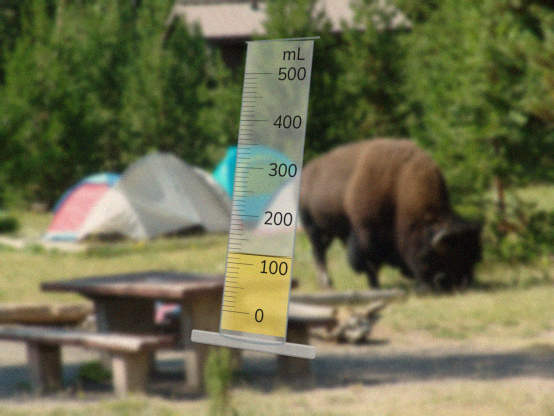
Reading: **120** mL
